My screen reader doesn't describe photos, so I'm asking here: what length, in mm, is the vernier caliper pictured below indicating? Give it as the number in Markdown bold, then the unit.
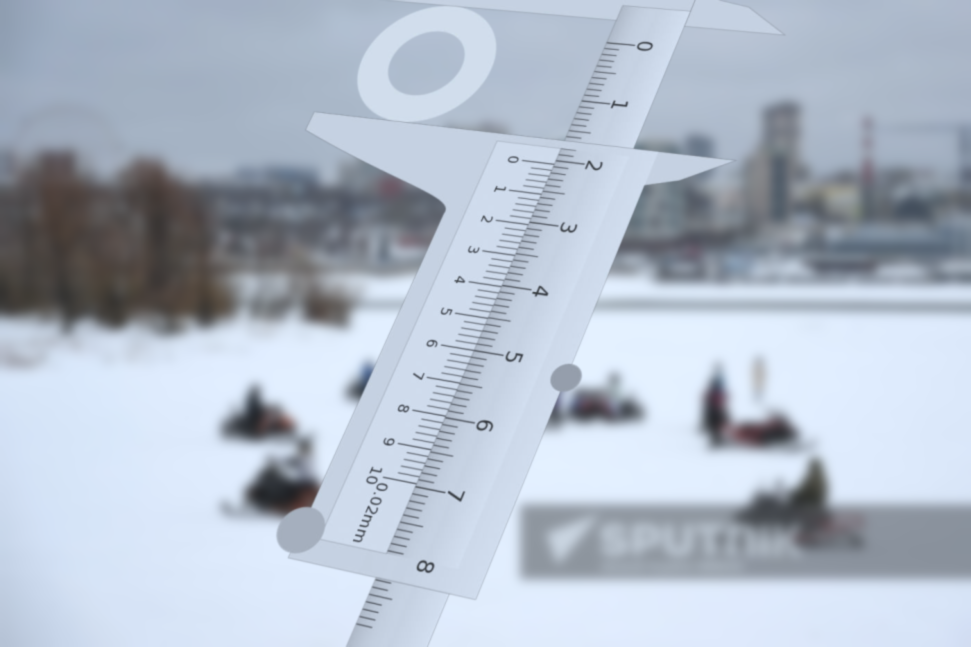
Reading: **20.6** mm
